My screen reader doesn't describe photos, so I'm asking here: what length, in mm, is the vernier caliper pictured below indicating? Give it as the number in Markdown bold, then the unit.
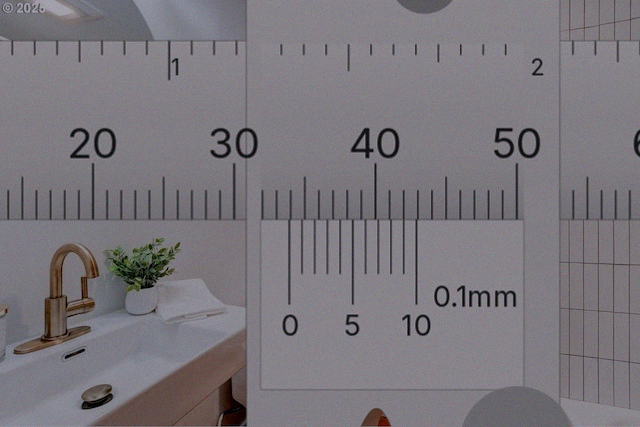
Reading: **33.9** mm
